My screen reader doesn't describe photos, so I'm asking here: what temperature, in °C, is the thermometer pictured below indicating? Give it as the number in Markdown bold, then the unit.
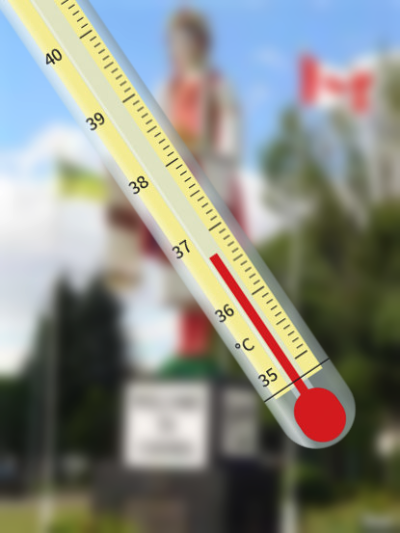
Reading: **36.7** °C
